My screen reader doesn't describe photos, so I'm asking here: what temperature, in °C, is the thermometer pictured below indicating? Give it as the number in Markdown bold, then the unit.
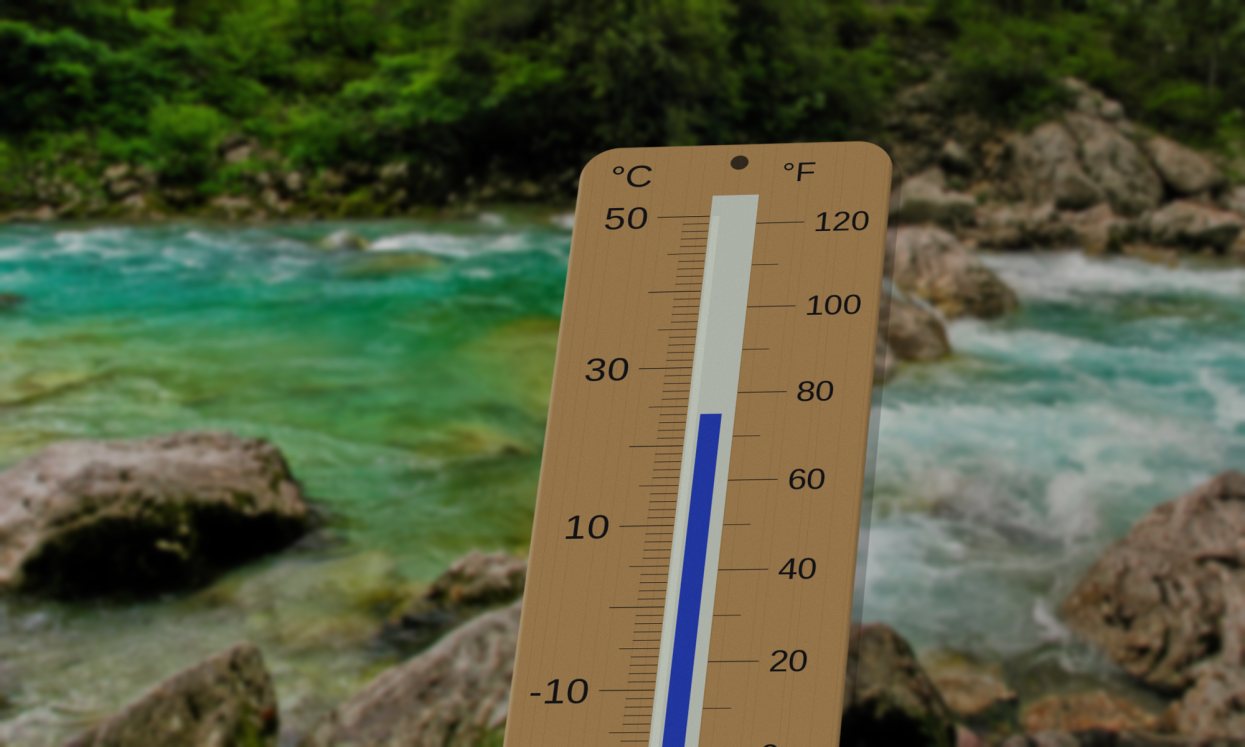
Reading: **24** °C
